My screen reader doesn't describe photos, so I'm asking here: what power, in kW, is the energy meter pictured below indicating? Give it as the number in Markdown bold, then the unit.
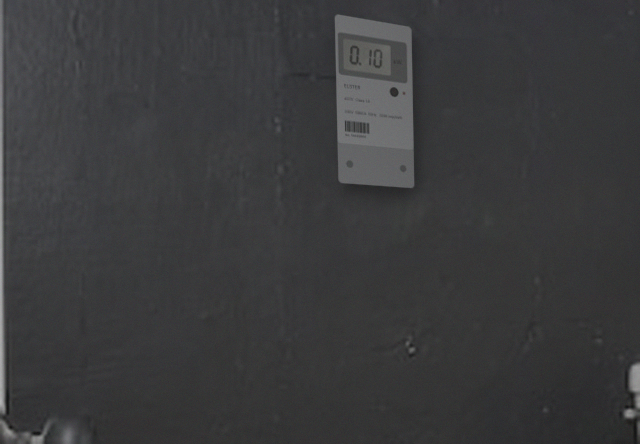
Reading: **0.10** kW
